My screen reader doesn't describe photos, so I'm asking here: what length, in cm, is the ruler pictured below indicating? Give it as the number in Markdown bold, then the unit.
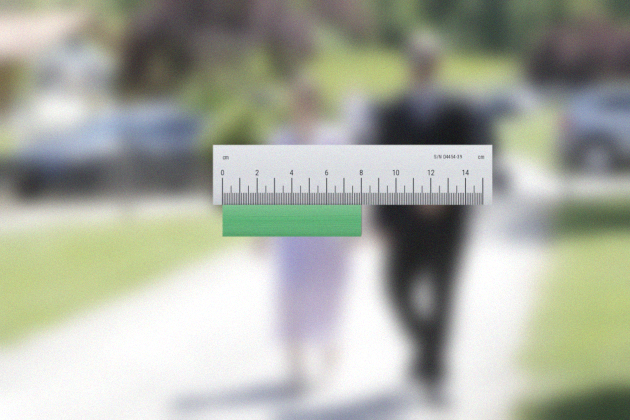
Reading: **8** cm
